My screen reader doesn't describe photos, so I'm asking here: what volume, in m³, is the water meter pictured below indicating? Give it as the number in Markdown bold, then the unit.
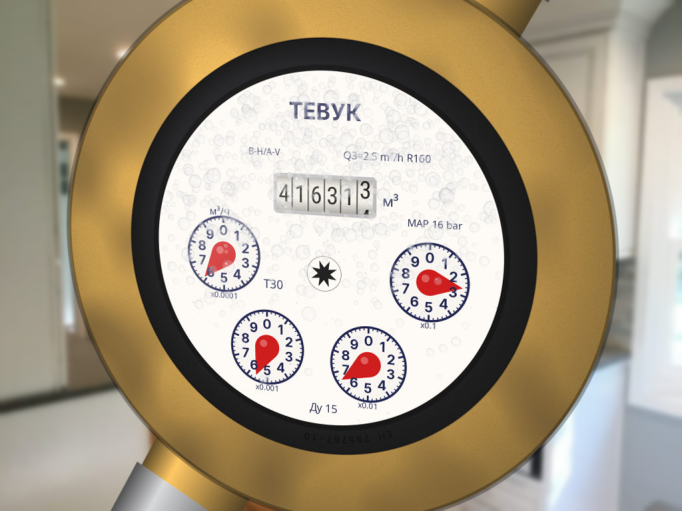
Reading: **416313.2656** m³
